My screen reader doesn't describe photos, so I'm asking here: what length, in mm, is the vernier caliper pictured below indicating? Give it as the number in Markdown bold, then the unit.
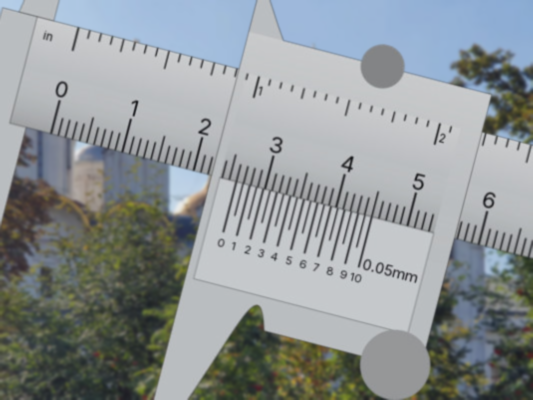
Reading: **26.0** mm
